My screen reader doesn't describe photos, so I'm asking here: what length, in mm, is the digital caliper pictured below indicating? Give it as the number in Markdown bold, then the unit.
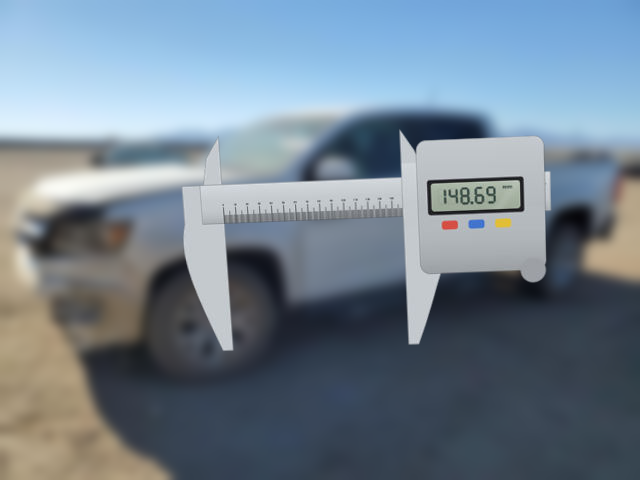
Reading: **148.69** mm
